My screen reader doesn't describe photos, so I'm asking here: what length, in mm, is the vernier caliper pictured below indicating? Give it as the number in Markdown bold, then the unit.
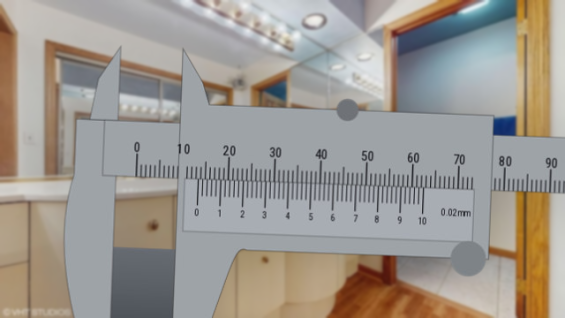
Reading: **13.5** mm
